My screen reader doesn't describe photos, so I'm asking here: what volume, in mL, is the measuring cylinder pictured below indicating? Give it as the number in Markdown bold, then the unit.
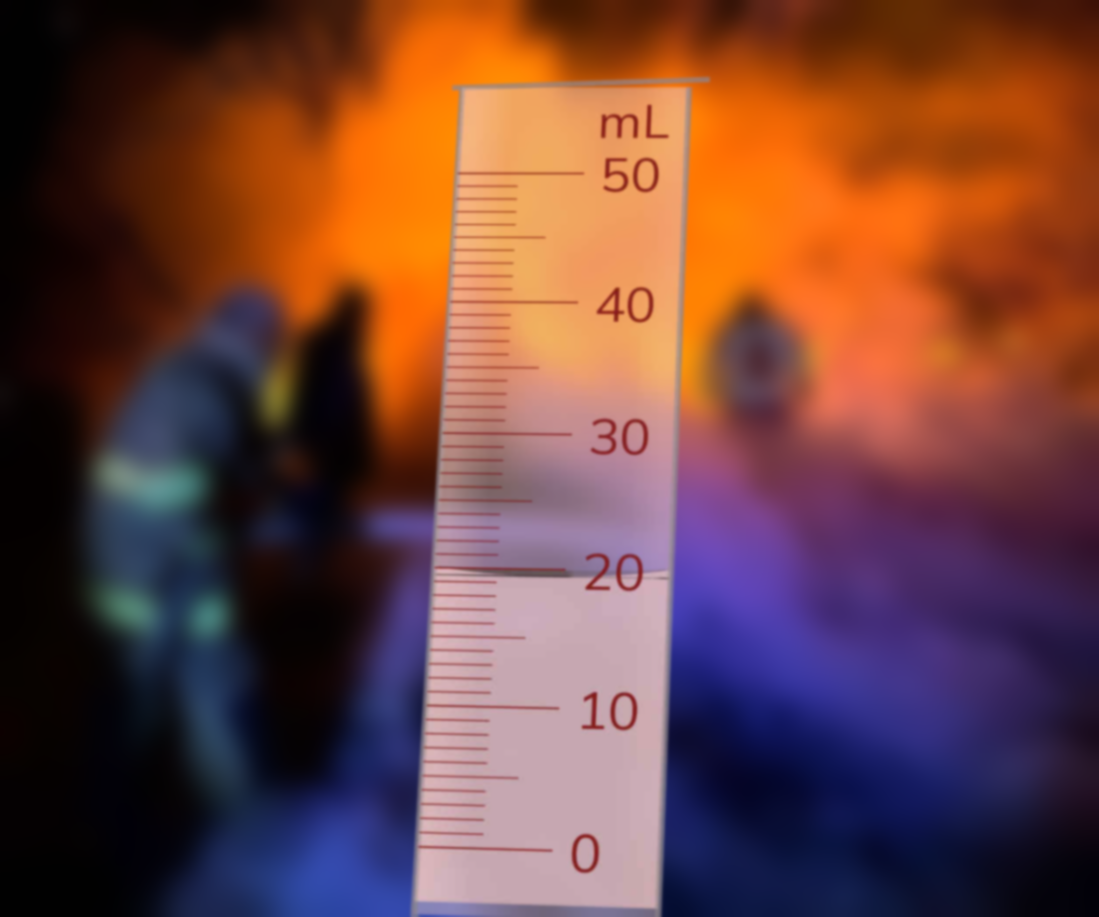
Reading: **19.5** mL
